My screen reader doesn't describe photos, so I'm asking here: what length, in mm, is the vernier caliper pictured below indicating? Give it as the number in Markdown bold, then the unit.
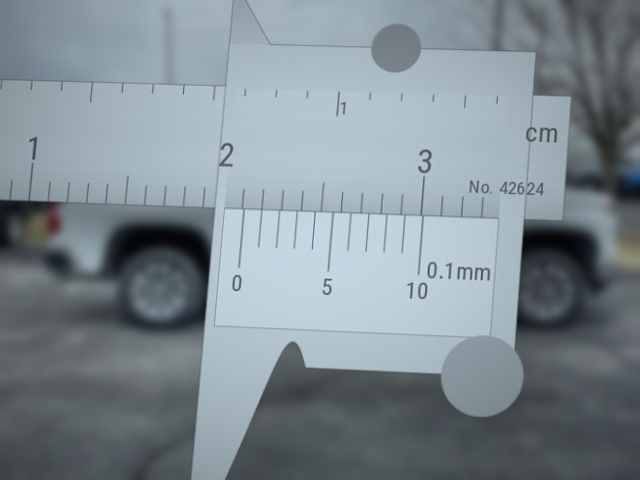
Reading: **21.1** mm
